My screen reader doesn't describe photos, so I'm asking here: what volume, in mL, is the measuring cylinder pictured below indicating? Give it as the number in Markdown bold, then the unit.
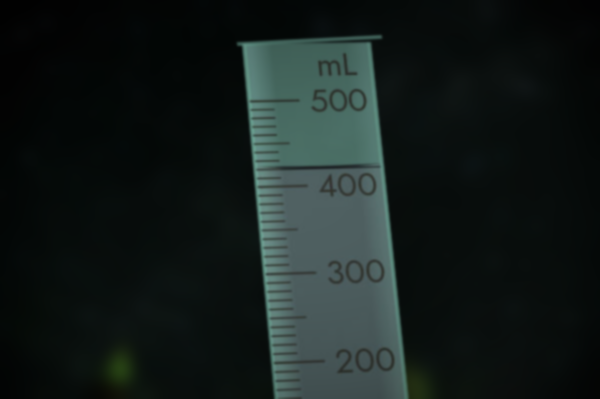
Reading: **420** mL
